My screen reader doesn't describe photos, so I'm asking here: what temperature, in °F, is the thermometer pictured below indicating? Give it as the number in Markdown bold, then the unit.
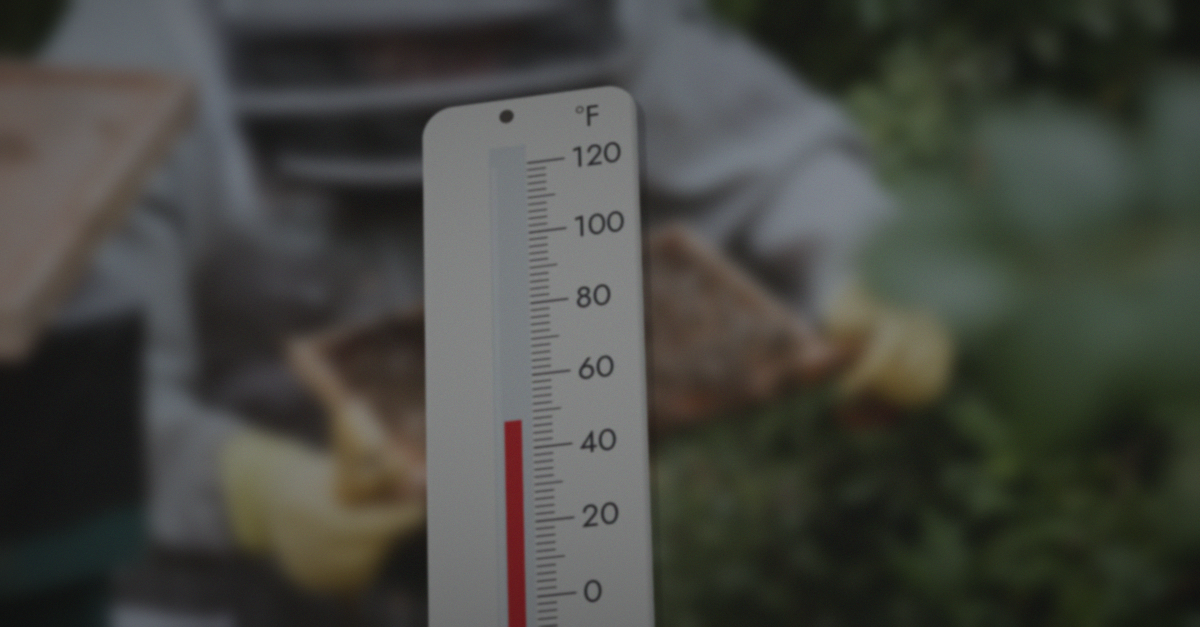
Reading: **48** °F
